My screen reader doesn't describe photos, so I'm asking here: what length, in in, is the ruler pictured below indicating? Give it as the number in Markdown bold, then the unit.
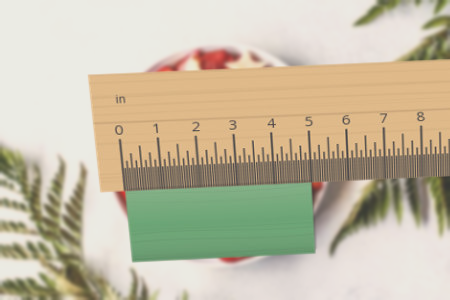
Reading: **5** in
